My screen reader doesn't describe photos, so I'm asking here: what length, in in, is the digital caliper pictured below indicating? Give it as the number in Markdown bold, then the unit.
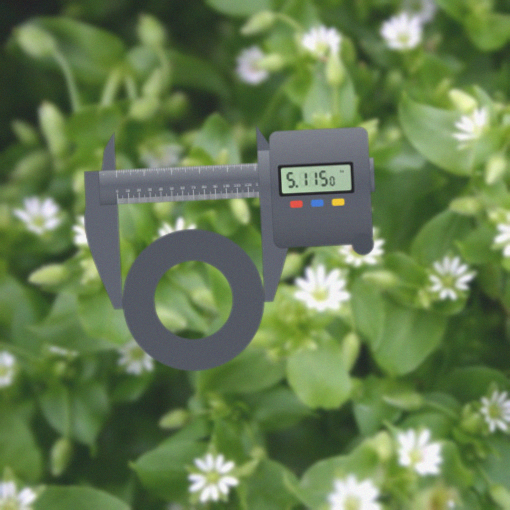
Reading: **5.1150** in
